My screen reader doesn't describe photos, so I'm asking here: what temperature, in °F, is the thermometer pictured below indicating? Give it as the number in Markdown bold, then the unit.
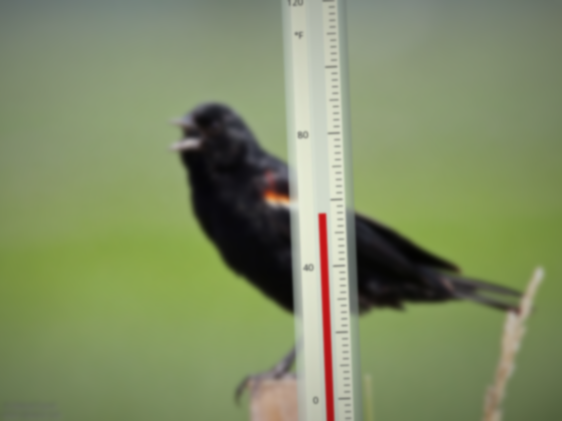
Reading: **56** °F
